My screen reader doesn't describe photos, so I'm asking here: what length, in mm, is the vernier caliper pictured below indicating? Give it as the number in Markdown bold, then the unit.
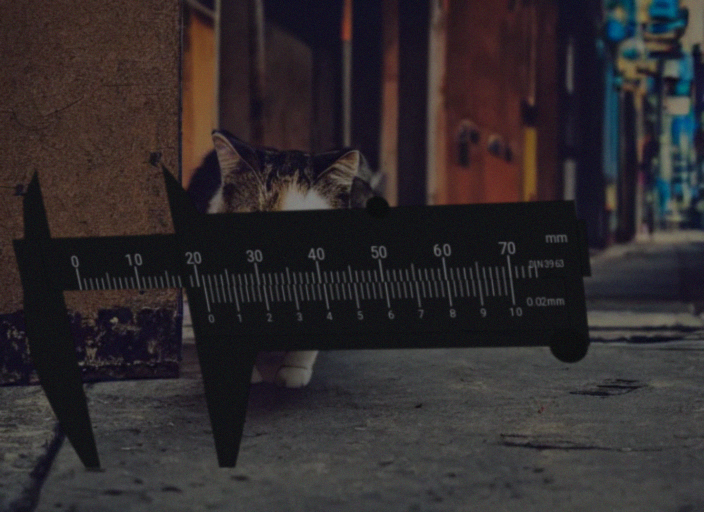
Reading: **21.0** mm
